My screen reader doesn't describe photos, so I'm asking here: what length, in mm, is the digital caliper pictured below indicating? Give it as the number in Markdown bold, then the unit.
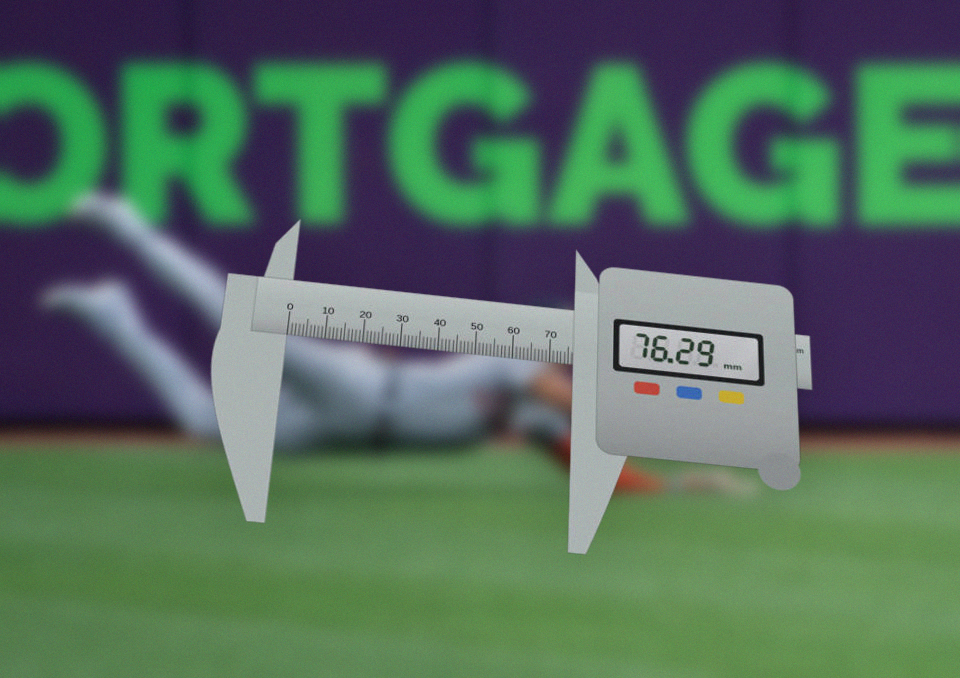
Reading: **76.29** mm
